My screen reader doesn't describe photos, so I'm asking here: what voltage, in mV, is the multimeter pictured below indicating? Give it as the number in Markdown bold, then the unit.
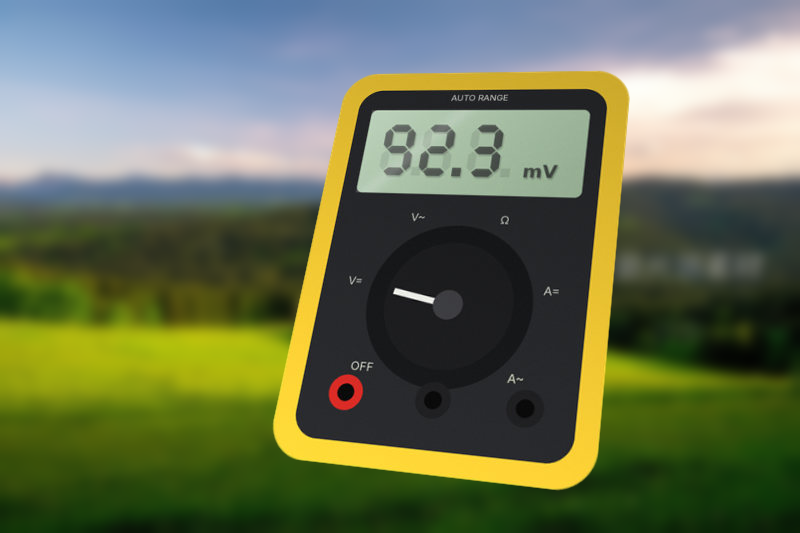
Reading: **92.3** mV
